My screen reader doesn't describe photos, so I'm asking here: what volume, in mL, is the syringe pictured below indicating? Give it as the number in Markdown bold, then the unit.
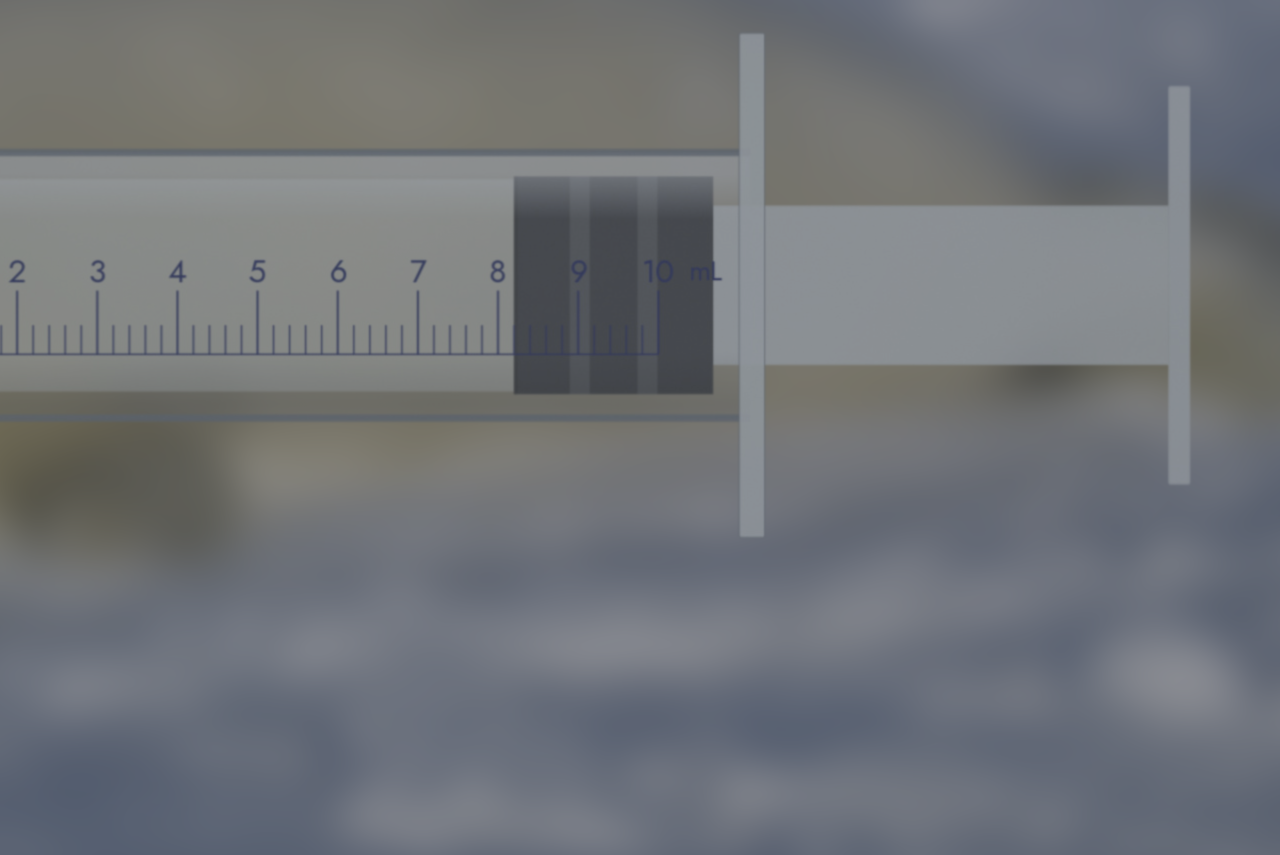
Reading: **8.2** mL
